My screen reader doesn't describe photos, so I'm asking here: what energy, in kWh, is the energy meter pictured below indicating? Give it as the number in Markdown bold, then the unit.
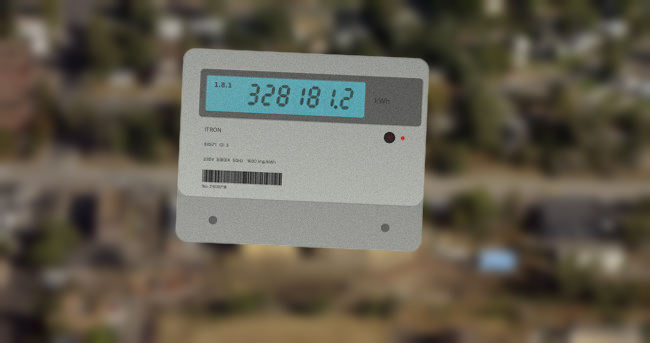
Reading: **328181.2** kWh
